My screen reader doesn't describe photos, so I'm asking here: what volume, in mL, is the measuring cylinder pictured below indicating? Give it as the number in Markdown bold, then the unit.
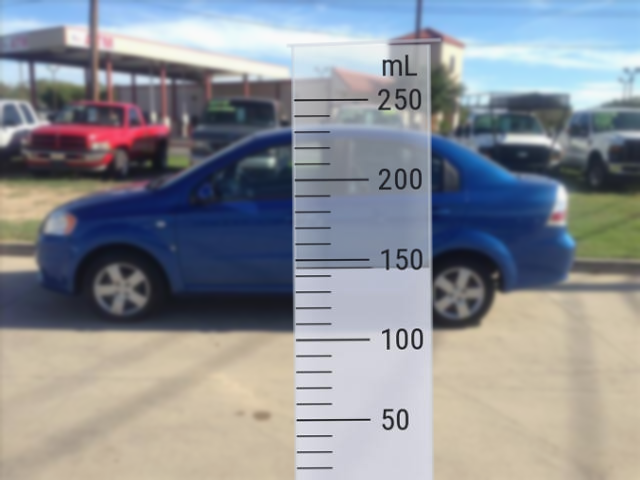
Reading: **145** mL
